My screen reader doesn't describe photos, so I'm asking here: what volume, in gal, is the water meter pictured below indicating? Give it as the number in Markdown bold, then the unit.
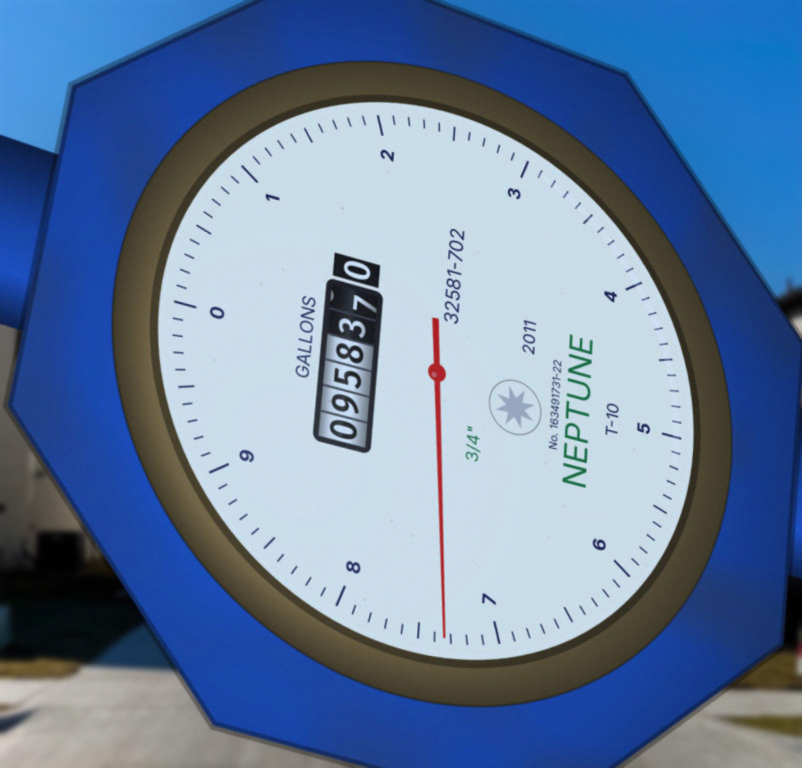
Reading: **958367.3** gal
